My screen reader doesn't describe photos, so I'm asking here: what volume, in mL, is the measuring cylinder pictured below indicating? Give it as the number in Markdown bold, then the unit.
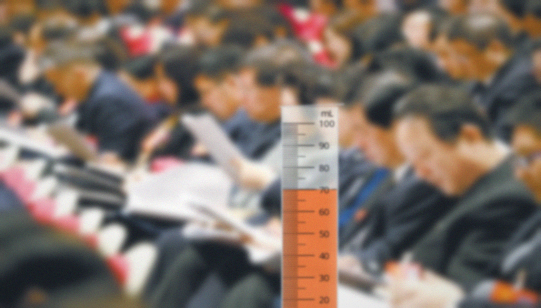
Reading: **70** mL
